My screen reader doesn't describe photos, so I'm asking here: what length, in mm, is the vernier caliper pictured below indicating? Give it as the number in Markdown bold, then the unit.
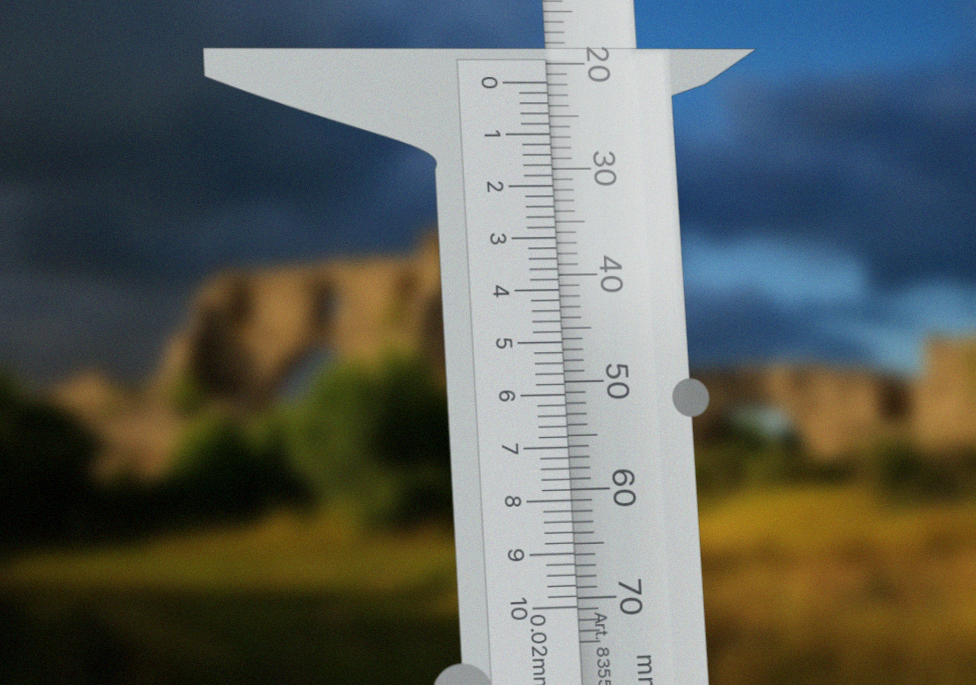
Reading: **21.8** mm
